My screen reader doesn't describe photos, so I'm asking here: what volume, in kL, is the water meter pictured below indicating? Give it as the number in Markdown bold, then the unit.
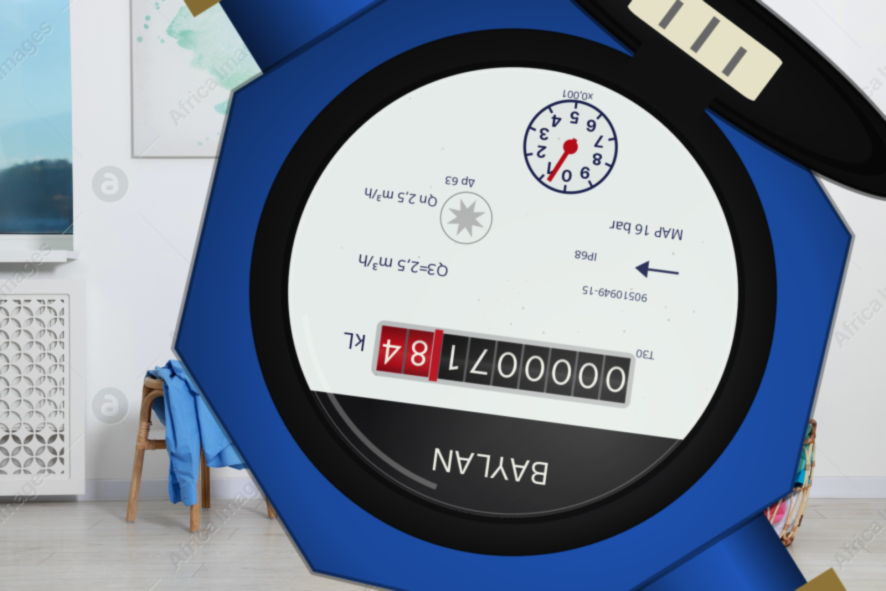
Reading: **71.840** kL
